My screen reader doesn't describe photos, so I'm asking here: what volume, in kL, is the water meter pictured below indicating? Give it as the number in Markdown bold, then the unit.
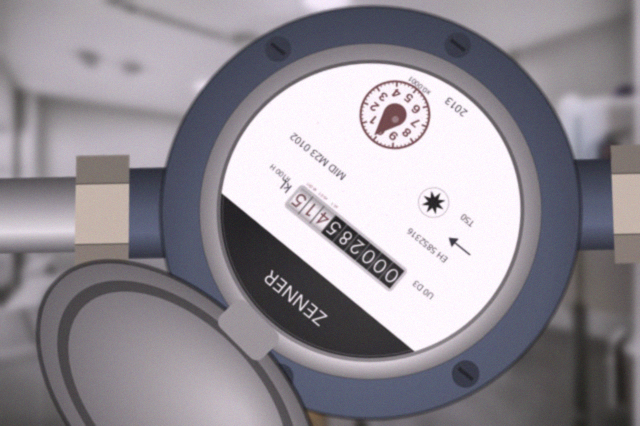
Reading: **285.4150** kL
